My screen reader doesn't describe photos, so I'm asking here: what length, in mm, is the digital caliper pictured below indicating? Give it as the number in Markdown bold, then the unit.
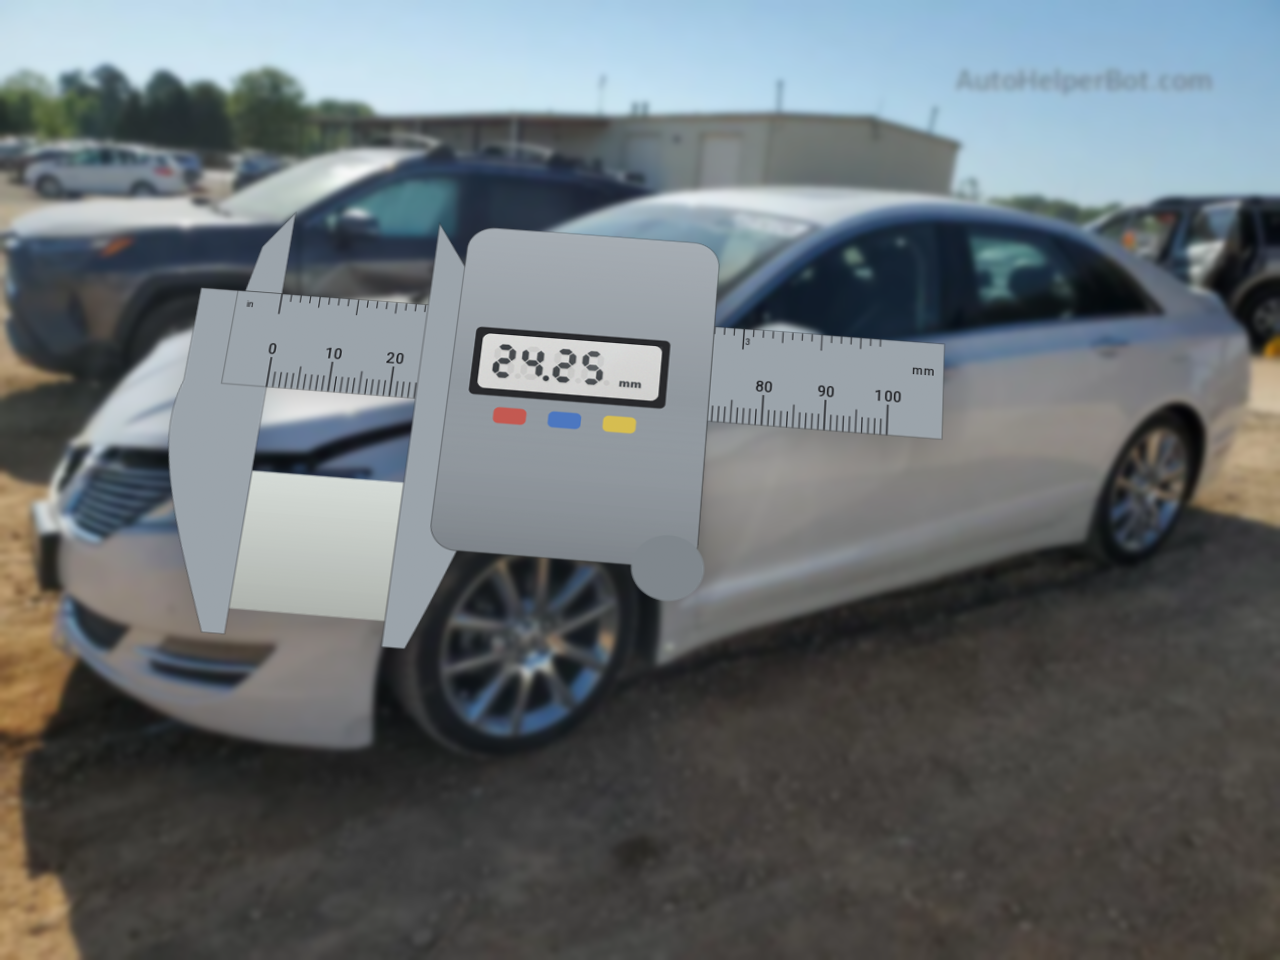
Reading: **24.25** mm
